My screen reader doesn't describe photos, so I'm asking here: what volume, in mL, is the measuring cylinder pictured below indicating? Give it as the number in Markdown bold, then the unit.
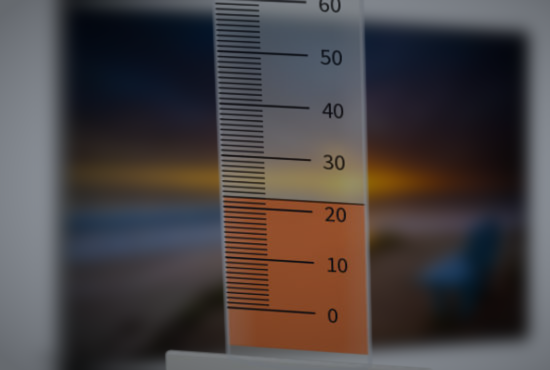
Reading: **22** mL
